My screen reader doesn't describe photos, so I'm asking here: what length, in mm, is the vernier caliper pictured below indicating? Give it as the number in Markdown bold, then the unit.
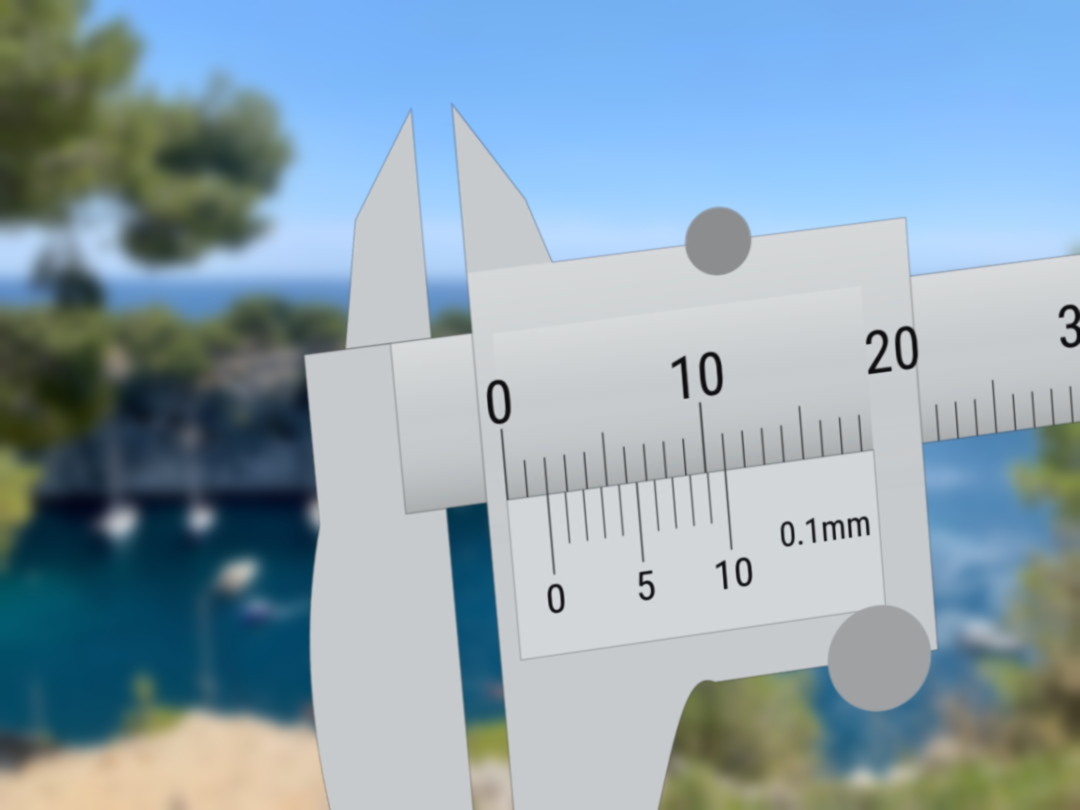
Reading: **2.0** mm
